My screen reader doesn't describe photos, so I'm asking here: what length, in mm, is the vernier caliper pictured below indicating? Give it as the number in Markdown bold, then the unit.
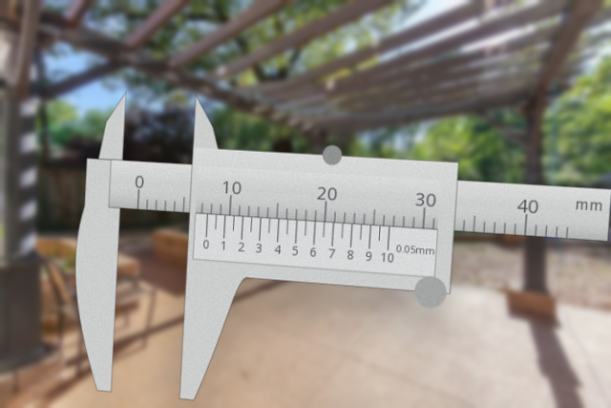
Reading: **7.6** mm
